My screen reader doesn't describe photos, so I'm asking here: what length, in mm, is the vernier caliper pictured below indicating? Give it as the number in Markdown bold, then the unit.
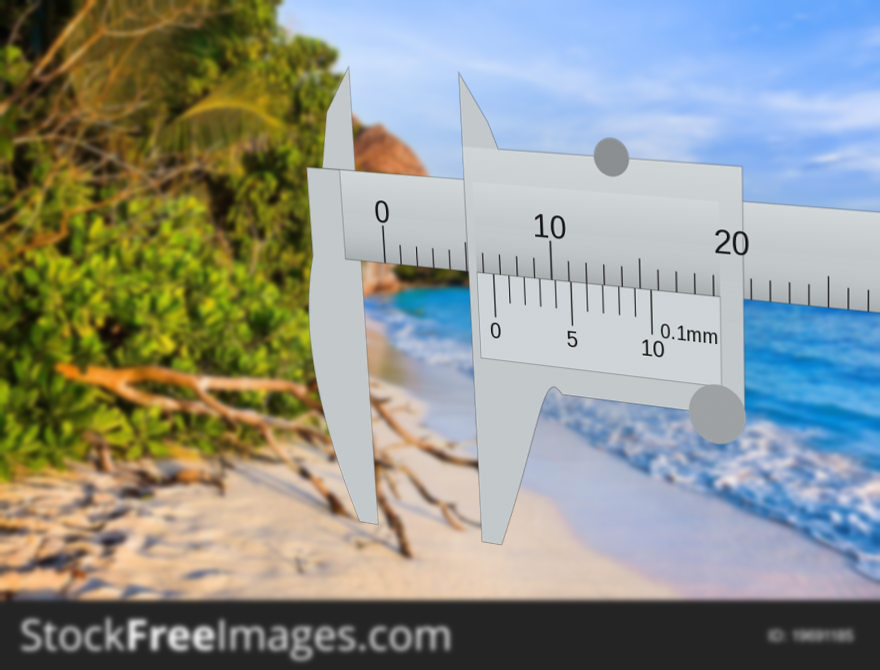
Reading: **6.6** mm
